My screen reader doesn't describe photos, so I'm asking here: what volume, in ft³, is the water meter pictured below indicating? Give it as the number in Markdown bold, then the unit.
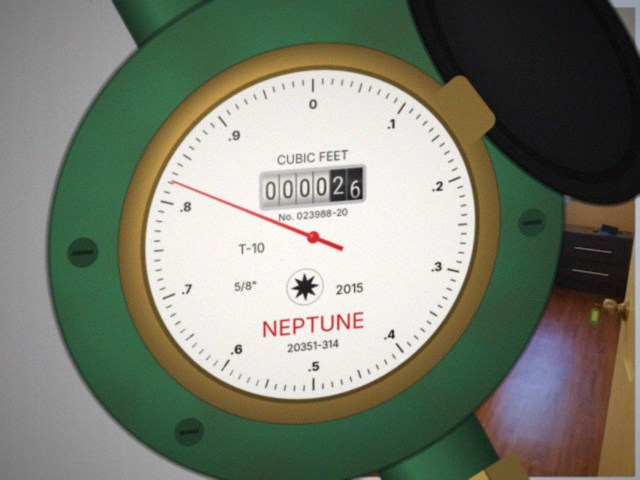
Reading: **25.82** ft³
